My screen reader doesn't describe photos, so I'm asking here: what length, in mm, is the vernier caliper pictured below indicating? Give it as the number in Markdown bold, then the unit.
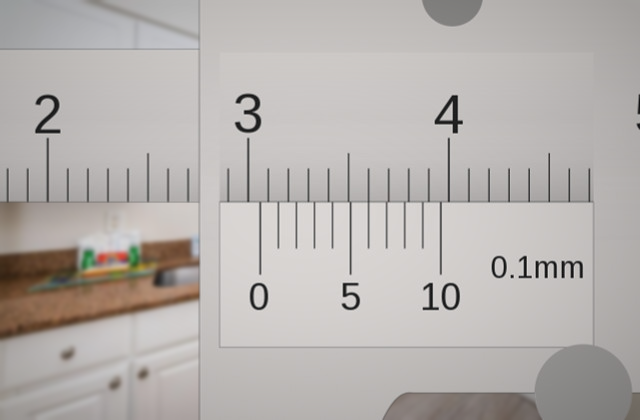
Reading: **30.6** mm
